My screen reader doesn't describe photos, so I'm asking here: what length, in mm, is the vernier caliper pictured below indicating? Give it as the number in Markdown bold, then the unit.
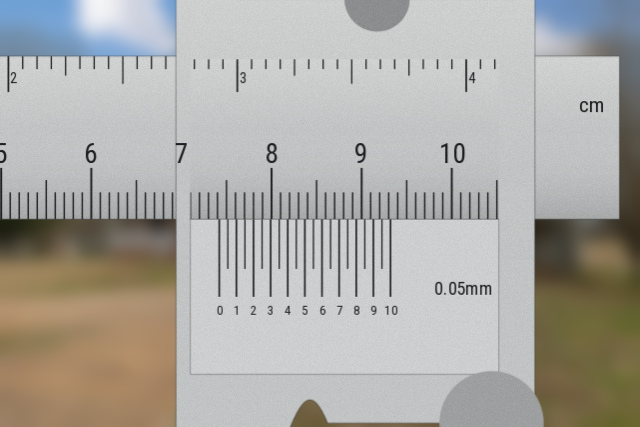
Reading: **74.2** mm
